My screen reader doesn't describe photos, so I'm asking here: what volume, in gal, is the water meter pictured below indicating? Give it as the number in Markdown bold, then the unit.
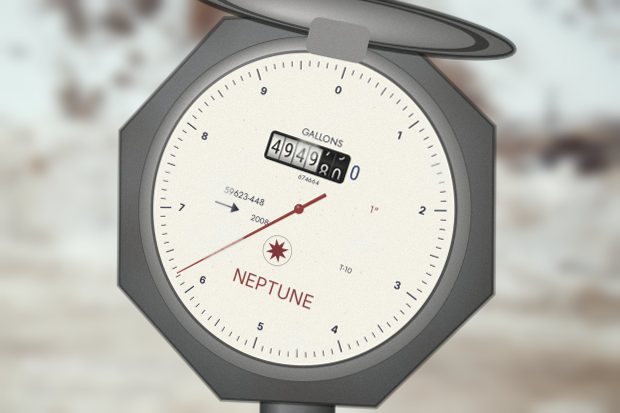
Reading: **4949796.2** gal
